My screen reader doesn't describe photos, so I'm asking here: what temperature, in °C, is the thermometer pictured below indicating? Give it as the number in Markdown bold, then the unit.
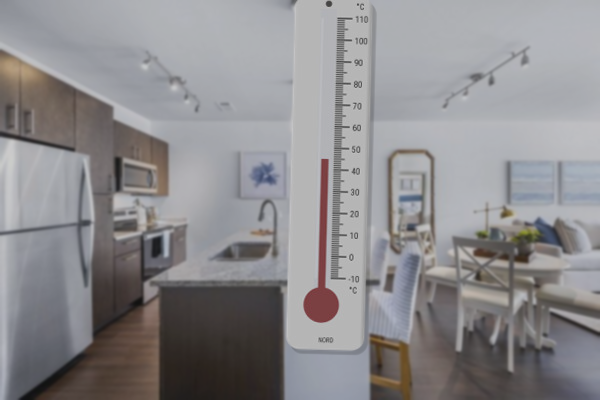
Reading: **45** °C
